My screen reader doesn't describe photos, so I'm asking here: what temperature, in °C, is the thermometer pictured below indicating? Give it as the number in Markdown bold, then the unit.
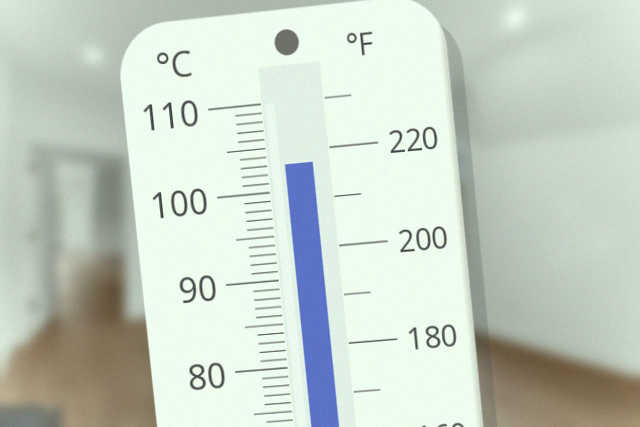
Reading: **103** °C
